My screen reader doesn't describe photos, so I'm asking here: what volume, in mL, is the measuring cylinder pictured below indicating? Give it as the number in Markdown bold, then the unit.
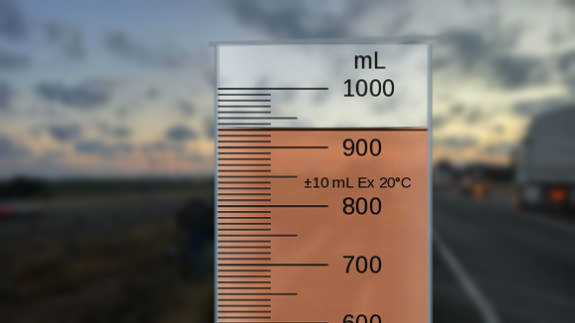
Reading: **930** mL
